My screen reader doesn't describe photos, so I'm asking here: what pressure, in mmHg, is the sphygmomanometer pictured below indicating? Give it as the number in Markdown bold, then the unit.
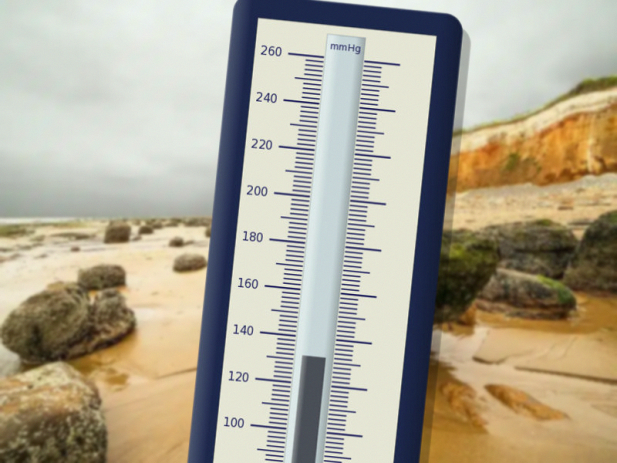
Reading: **132** mmHg
